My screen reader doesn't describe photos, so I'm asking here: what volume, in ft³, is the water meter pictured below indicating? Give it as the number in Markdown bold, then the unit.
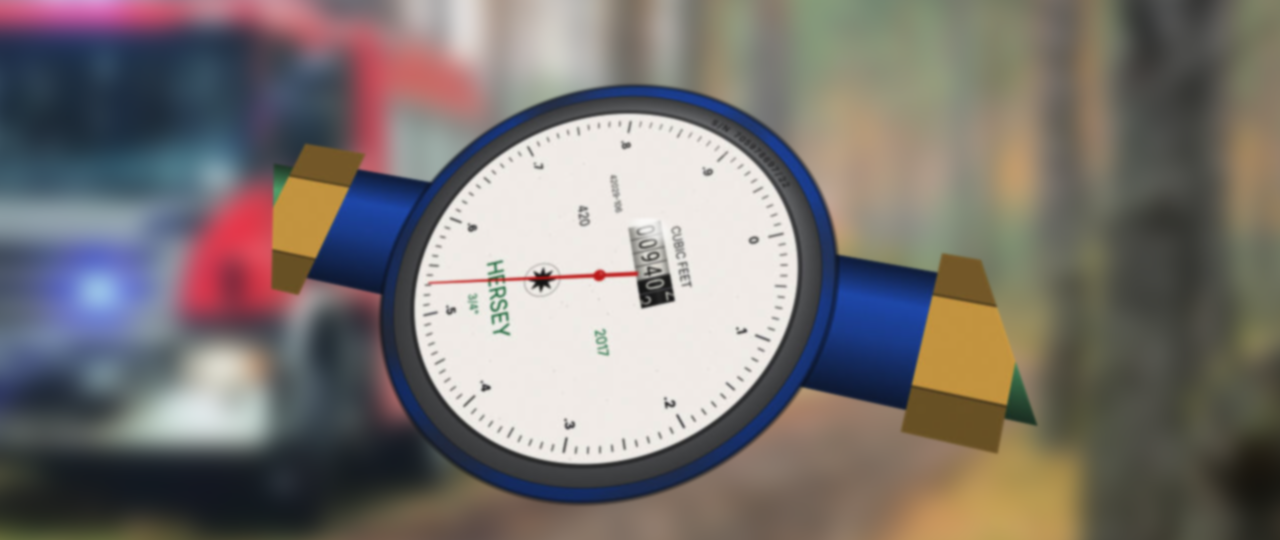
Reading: **9402.53** ft³
